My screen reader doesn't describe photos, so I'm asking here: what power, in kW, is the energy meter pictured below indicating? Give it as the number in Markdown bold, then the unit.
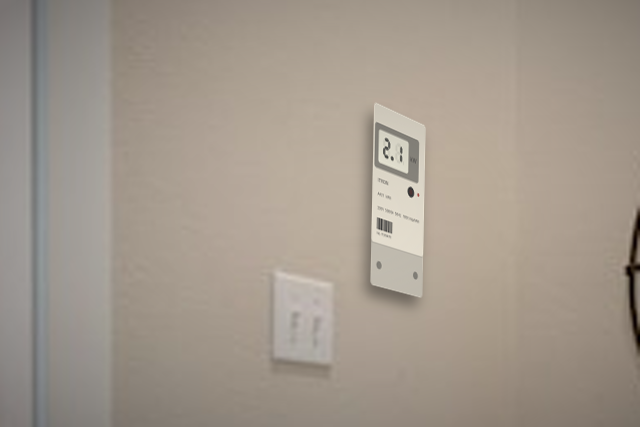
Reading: **2.1** kW
